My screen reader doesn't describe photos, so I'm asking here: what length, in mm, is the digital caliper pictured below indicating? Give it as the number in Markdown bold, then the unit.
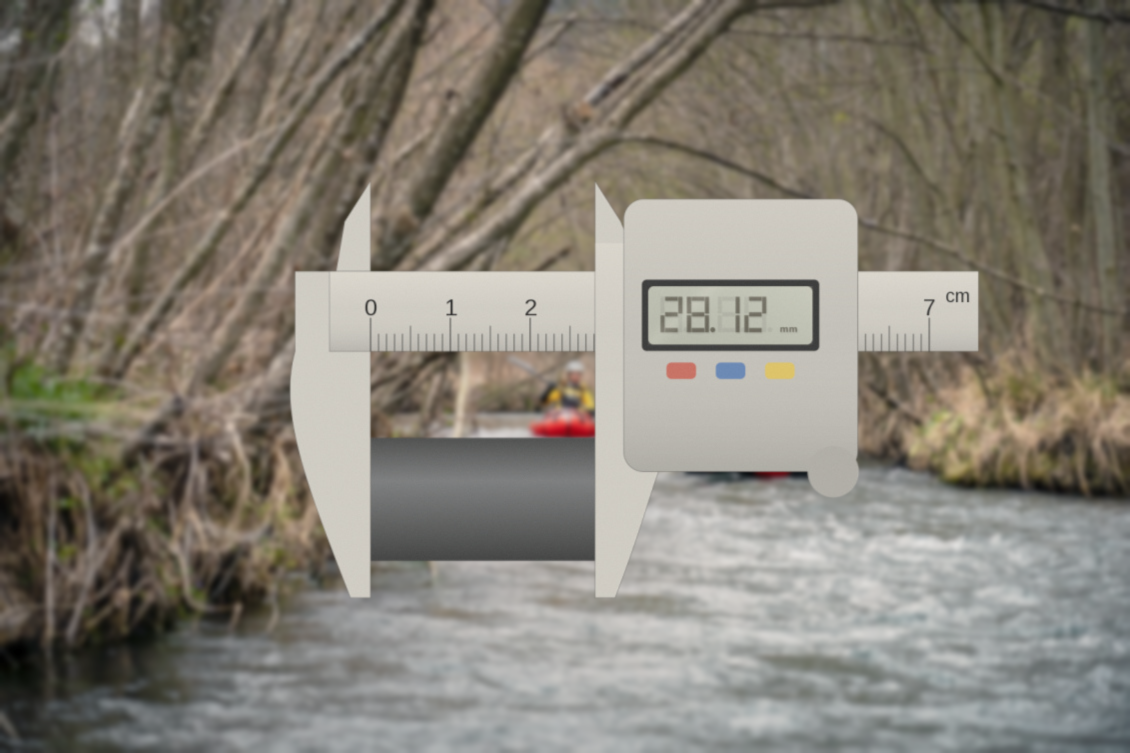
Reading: **28.12** mm
